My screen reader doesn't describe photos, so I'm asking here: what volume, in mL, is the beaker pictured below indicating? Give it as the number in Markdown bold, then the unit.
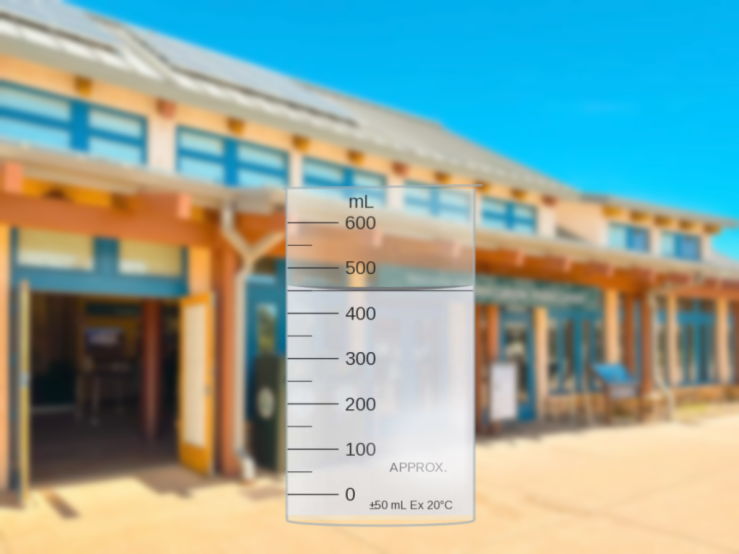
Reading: **450** mL
